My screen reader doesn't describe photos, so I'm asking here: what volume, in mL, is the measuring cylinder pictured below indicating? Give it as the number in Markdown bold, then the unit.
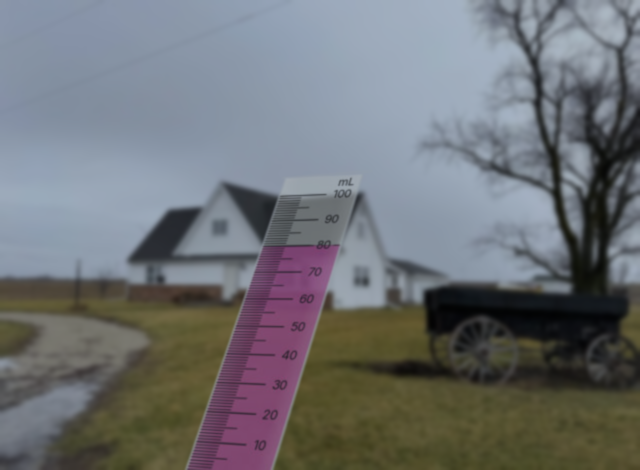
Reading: **80** mL
